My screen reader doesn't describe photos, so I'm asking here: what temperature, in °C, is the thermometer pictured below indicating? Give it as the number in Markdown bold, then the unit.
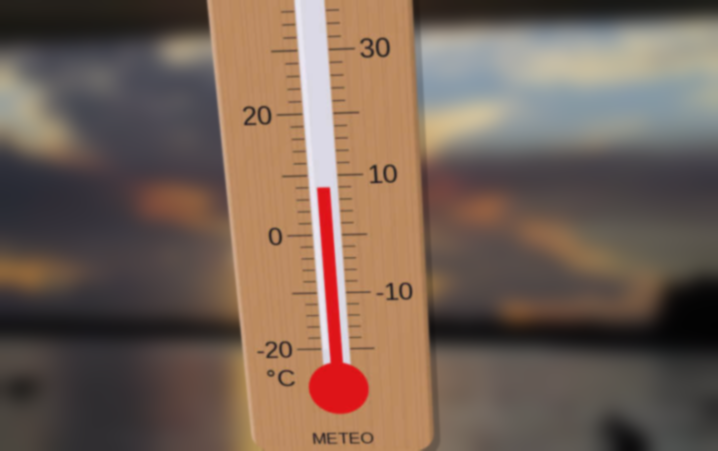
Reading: **8** °C
